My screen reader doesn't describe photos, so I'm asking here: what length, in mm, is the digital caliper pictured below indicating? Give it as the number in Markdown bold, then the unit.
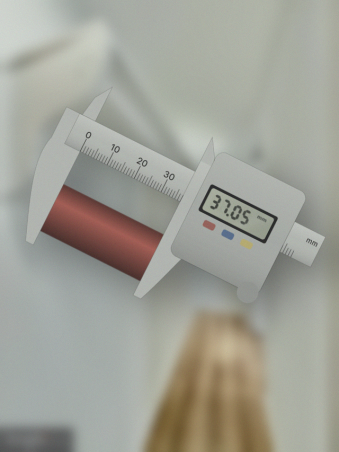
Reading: **37.05** mm
